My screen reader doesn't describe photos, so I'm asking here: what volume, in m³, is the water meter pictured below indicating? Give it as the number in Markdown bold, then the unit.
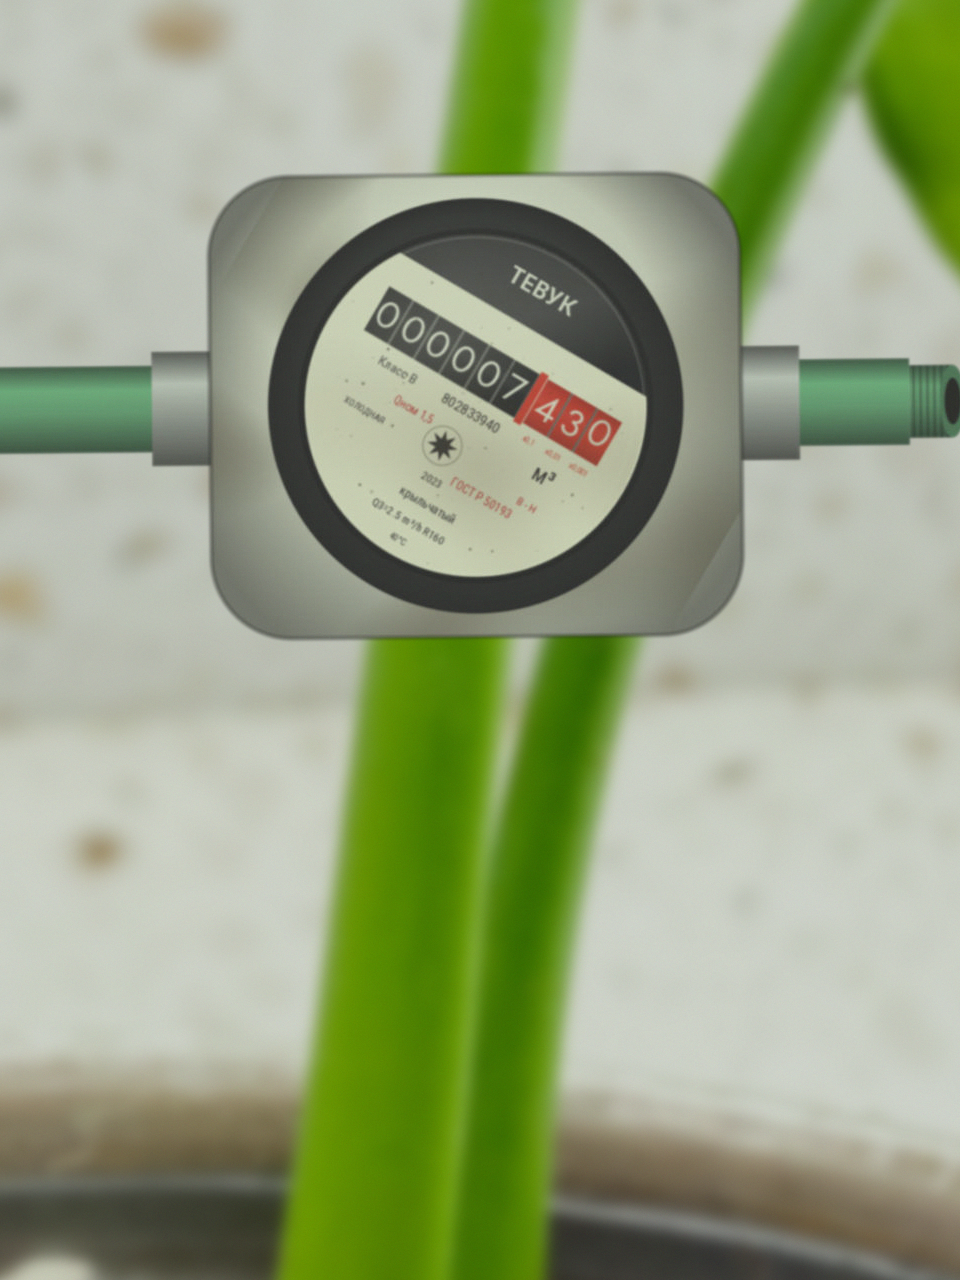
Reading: **7.430** m³
